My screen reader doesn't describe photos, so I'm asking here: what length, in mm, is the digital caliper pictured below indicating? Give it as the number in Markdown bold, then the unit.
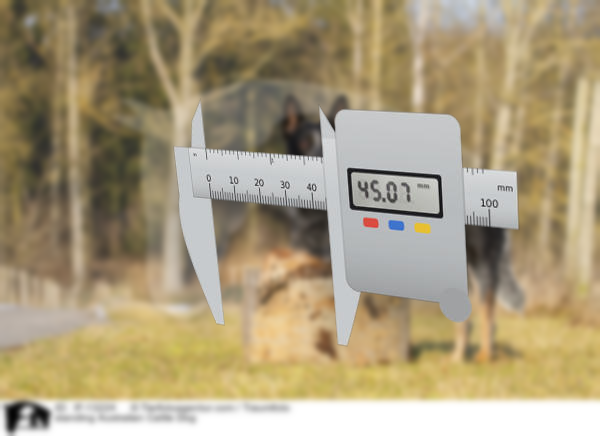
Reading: **45.07** mm
